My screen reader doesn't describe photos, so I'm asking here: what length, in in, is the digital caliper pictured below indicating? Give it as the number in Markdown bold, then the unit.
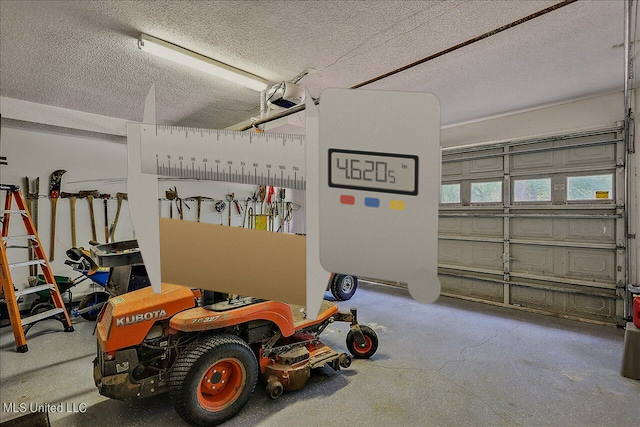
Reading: **4.6205** in
